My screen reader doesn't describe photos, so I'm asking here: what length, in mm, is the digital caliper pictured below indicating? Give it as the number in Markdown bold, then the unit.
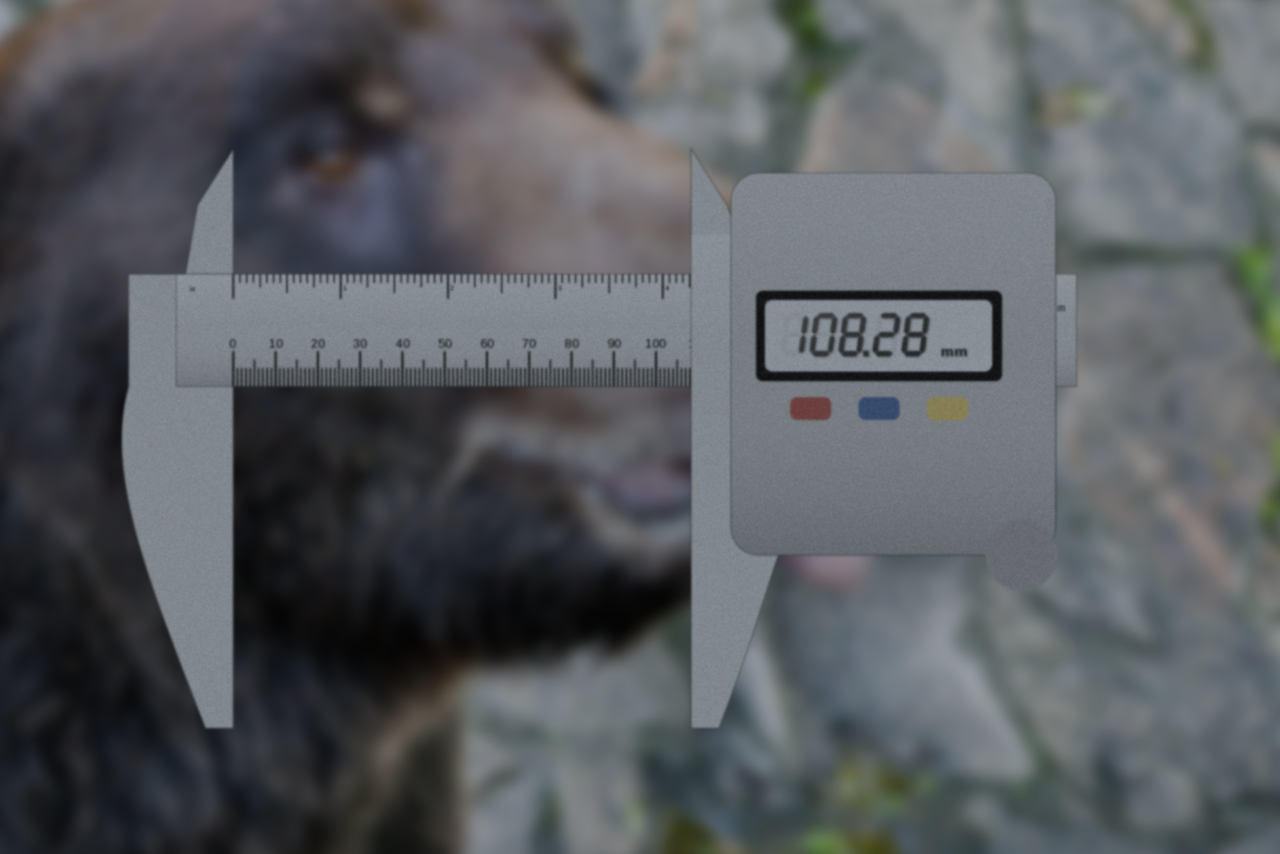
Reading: **108.28** mm
